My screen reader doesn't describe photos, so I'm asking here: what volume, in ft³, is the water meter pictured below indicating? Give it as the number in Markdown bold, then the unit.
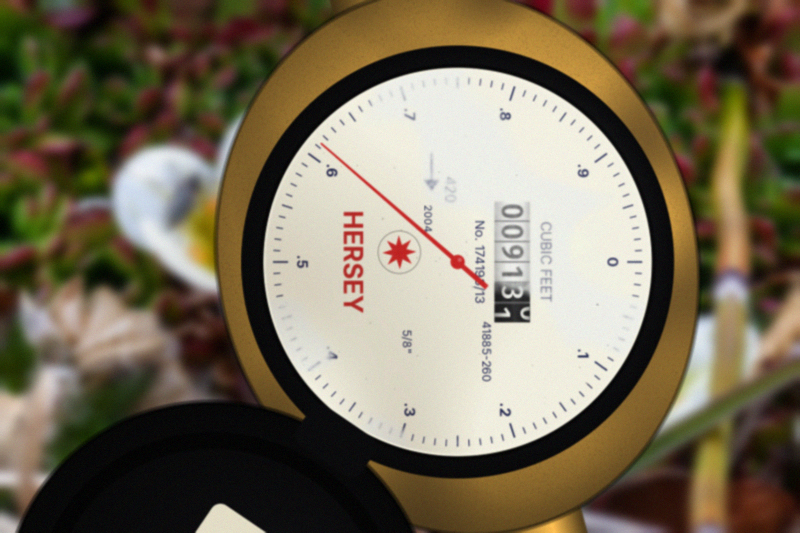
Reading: **9130.61** ft³
